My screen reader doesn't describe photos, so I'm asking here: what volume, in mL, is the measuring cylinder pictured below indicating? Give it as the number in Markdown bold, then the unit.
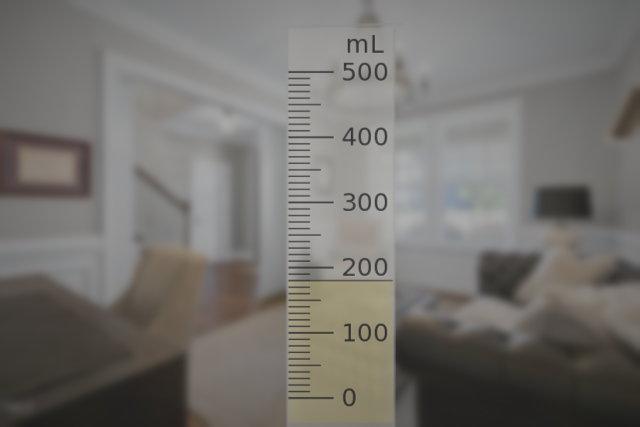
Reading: **180** mL
